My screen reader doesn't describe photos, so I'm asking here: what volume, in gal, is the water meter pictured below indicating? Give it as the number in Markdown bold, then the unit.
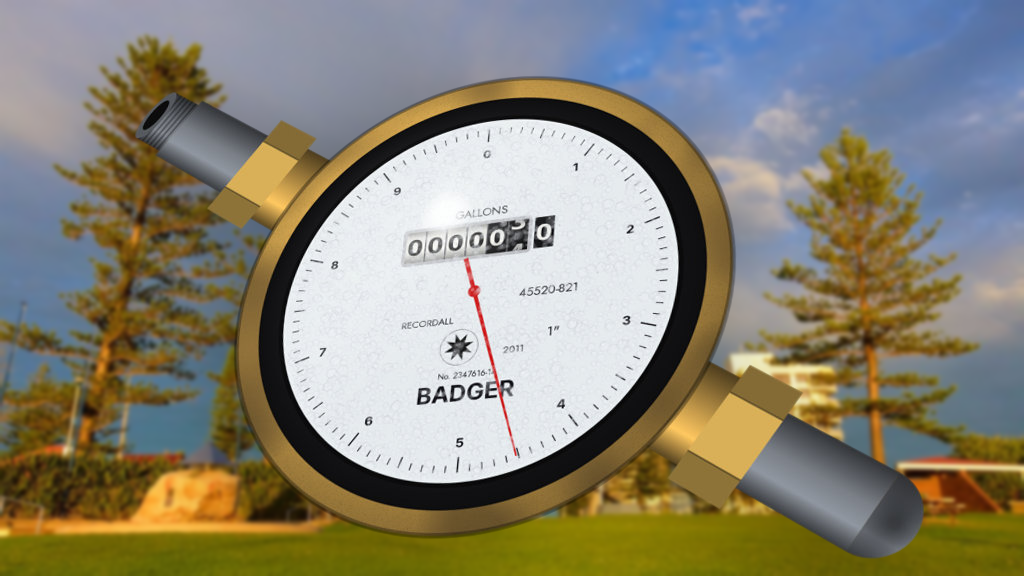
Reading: **34.5** gal
